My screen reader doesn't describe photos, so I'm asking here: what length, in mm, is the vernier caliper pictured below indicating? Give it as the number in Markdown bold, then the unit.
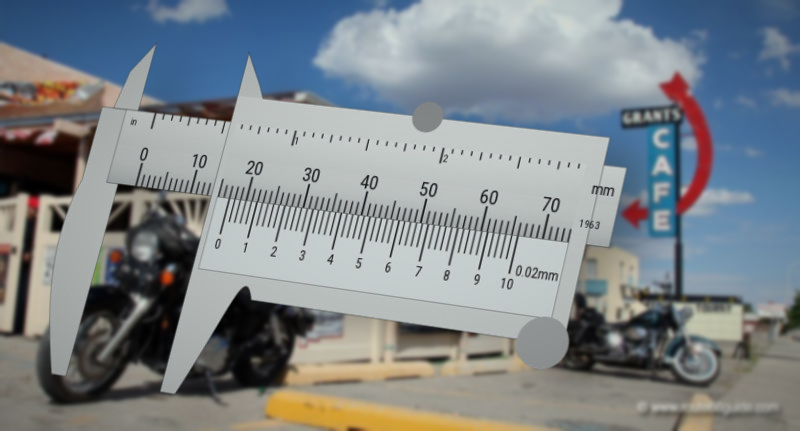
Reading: **17.0** mm
